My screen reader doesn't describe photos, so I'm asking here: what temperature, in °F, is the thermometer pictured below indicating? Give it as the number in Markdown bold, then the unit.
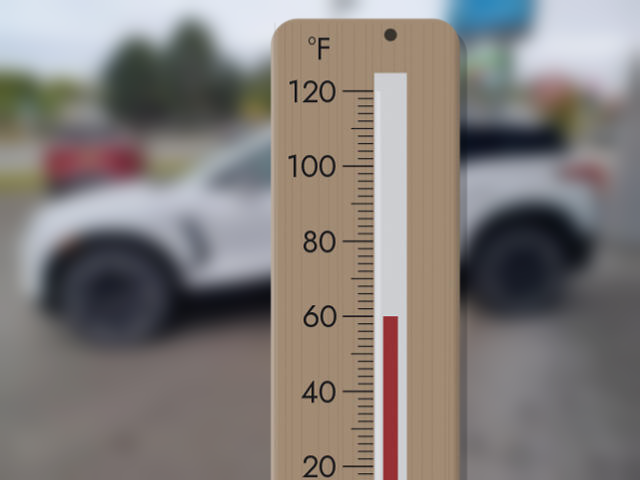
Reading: **60** °F
